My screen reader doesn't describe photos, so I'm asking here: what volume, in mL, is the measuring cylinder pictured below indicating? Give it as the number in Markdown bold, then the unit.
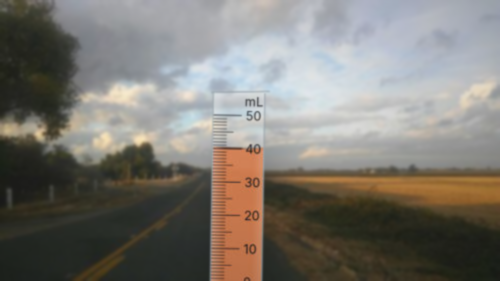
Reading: **40** mL
